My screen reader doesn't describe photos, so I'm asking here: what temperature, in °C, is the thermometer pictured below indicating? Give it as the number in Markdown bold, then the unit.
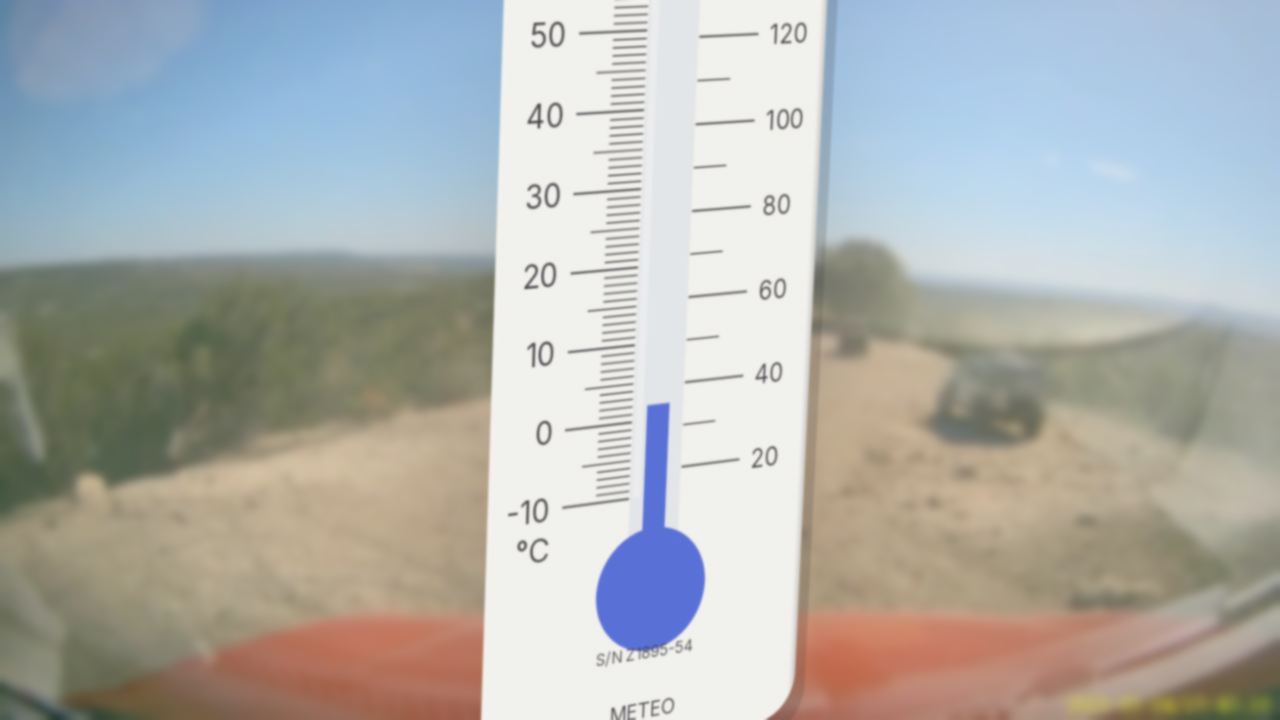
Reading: **2** °C
